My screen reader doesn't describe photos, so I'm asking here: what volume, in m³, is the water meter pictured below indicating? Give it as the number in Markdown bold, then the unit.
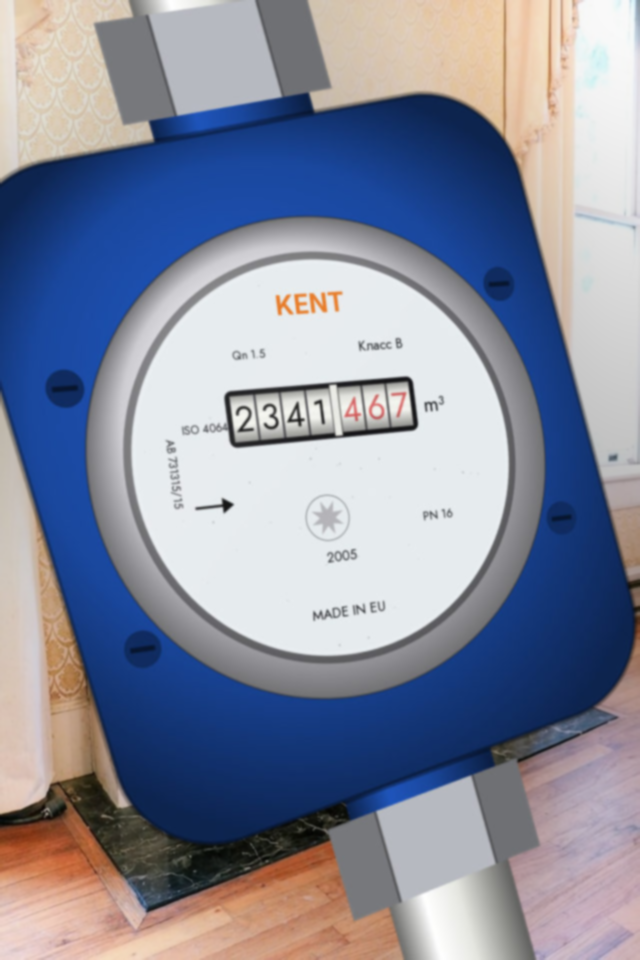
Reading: **2341.467** m³
